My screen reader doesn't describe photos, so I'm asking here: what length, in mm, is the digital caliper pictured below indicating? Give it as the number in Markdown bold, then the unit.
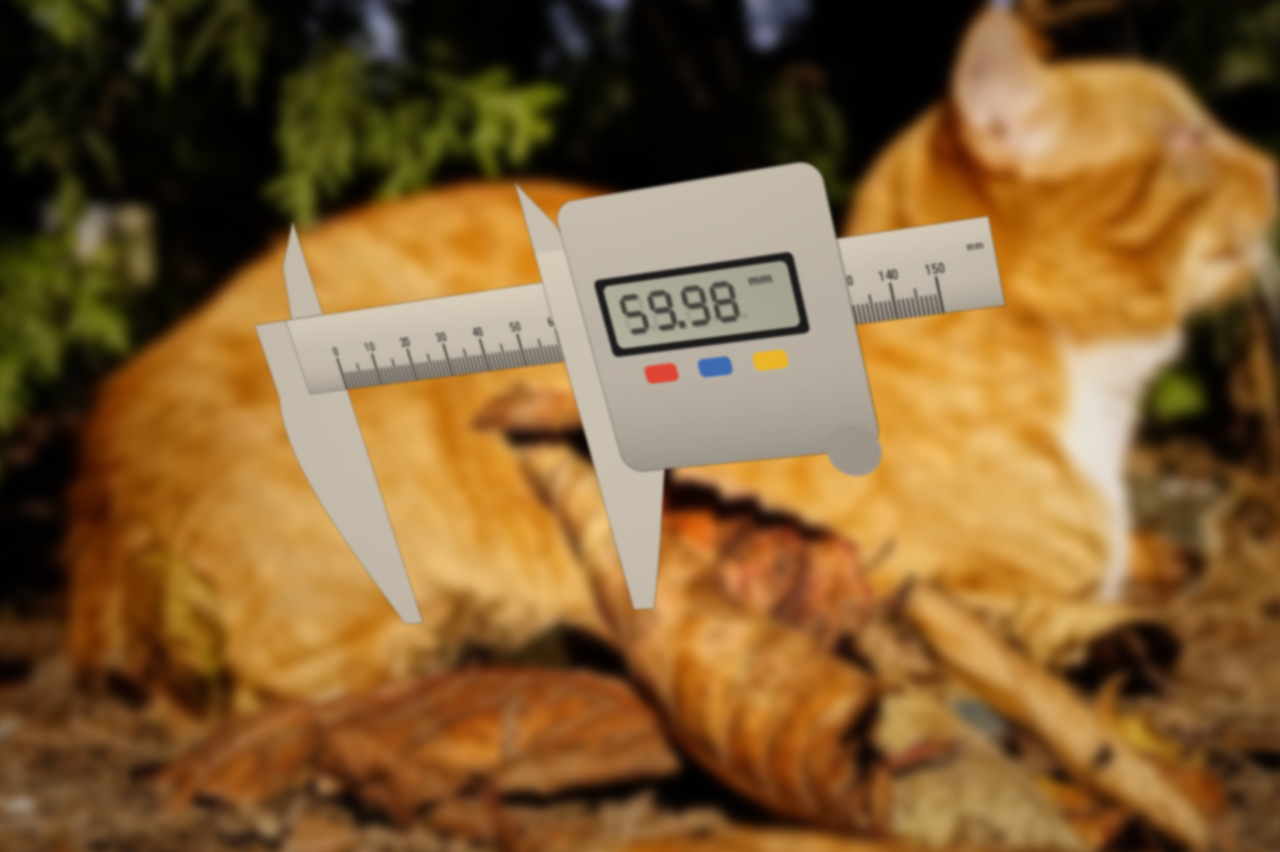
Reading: **59.98** mm
